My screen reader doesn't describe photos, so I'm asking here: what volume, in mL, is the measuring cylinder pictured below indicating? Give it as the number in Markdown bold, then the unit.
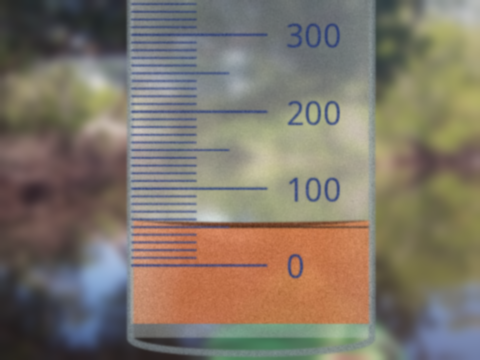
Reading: **50** mL
